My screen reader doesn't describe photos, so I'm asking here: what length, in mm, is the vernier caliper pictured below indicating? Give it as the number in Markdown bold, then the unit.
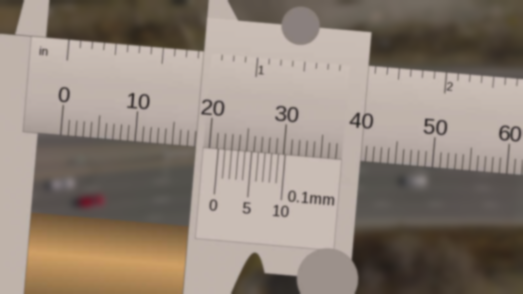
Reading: **21.2** mm
